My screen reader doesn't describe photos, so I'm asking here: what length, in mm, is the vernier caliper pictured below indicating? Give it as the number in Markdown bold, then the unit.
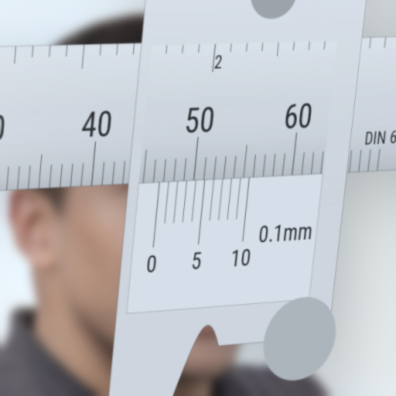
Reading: **46.6** mm
